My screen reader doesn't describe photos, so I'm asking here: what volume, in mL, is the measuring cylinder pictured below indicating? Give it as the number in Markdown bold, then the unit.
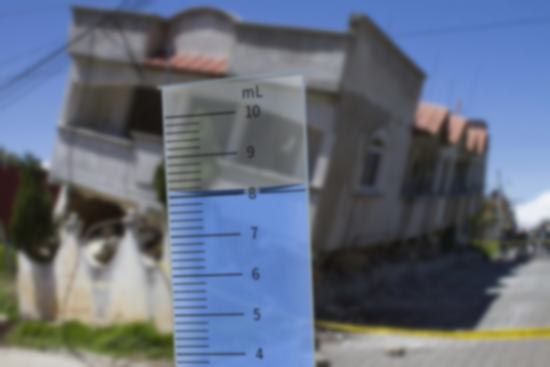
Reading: **8** mL
